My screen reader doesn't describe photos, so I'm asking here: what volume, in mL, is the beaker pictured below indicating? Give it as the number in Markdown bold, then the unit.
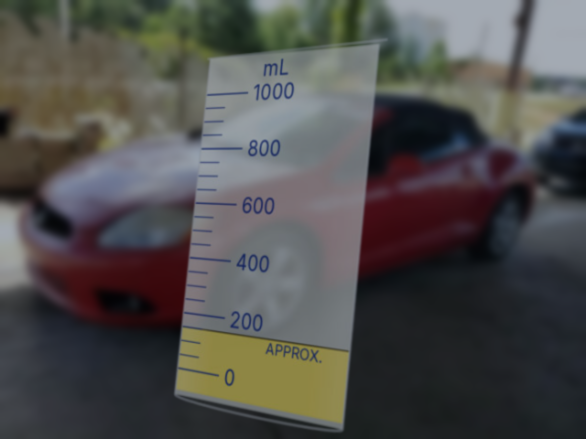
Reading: **150** mL
